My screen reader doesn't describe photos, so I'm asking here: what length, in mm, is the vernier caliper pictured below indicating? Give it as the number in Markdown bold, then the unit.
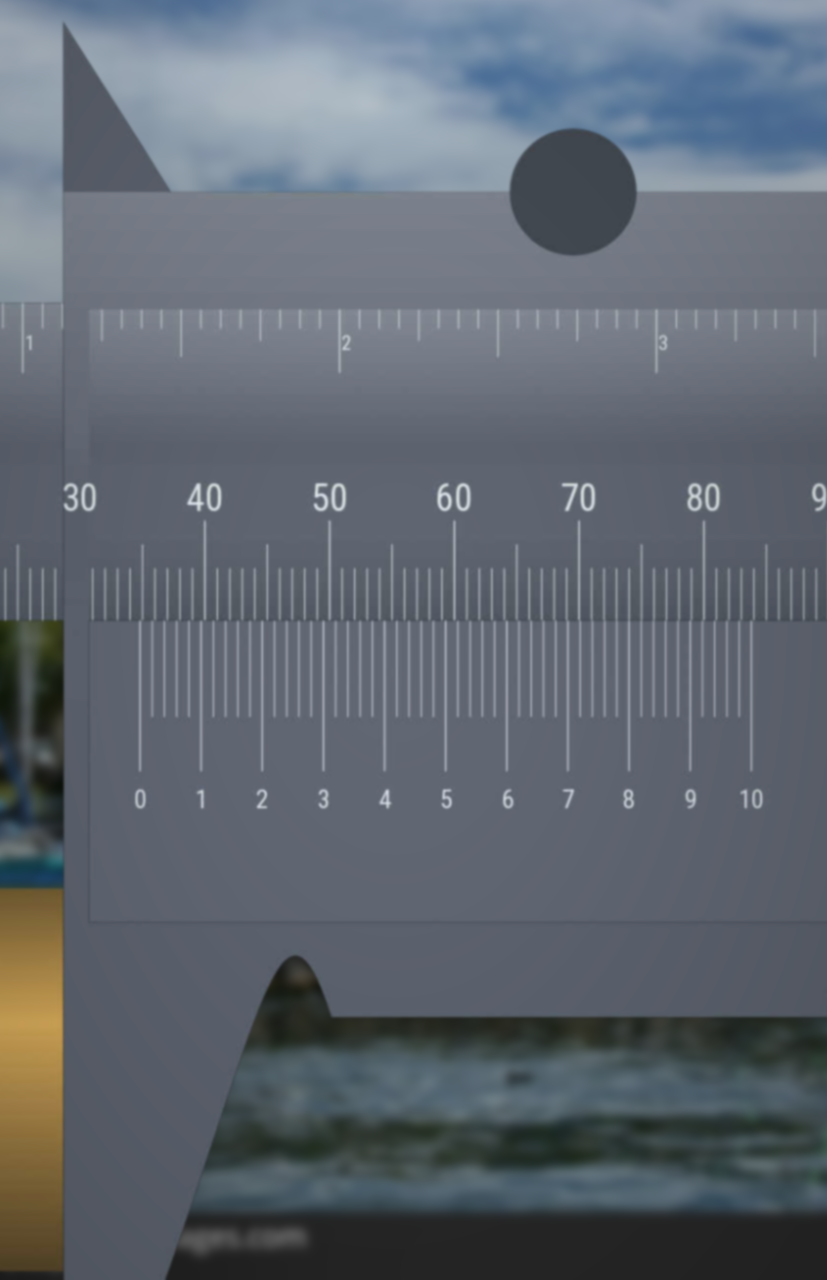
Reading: **34.8** mm
